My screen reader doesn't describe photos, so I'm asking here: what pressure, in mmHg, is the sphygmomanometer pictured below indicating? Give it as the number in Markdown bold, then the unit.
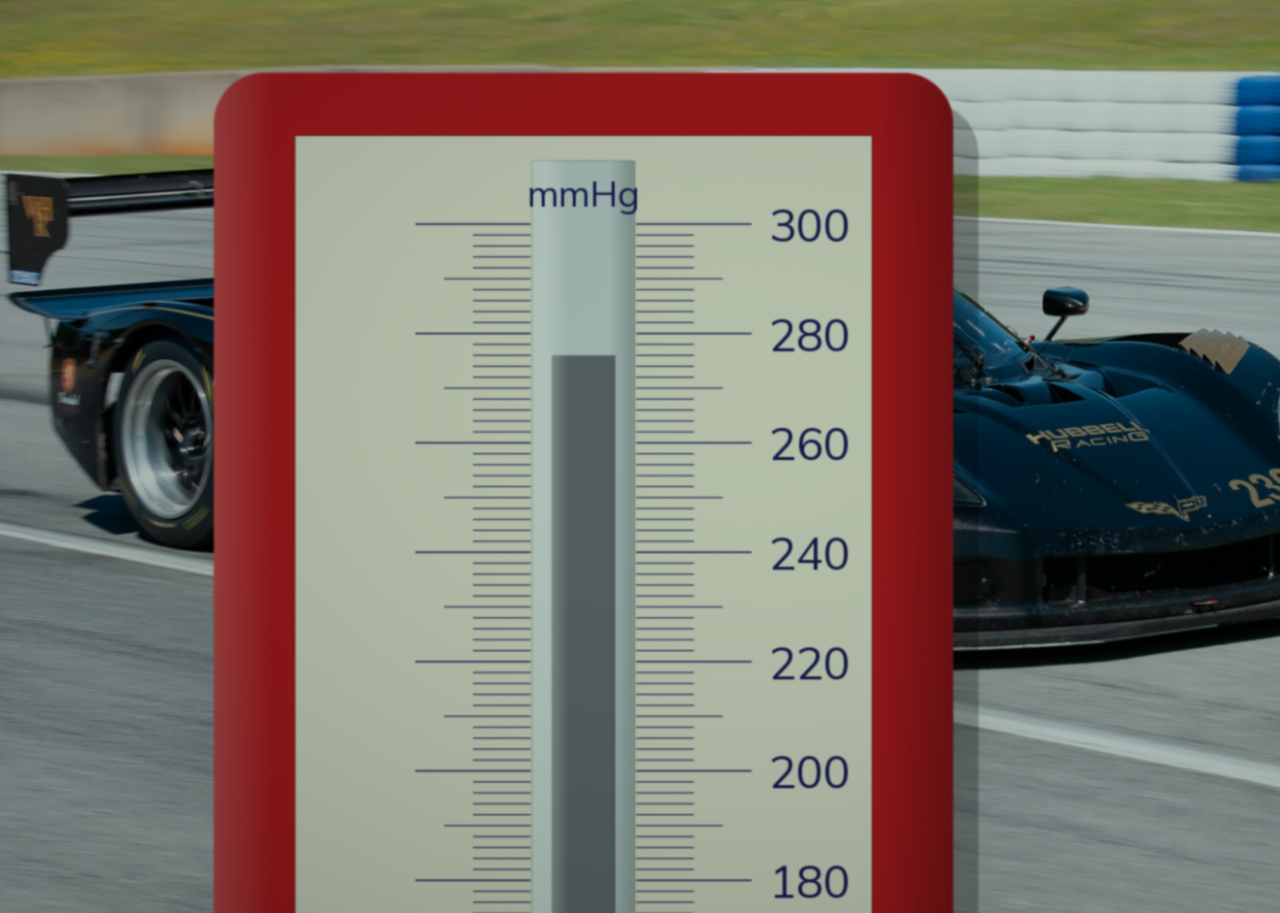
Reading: **276** mmHg
